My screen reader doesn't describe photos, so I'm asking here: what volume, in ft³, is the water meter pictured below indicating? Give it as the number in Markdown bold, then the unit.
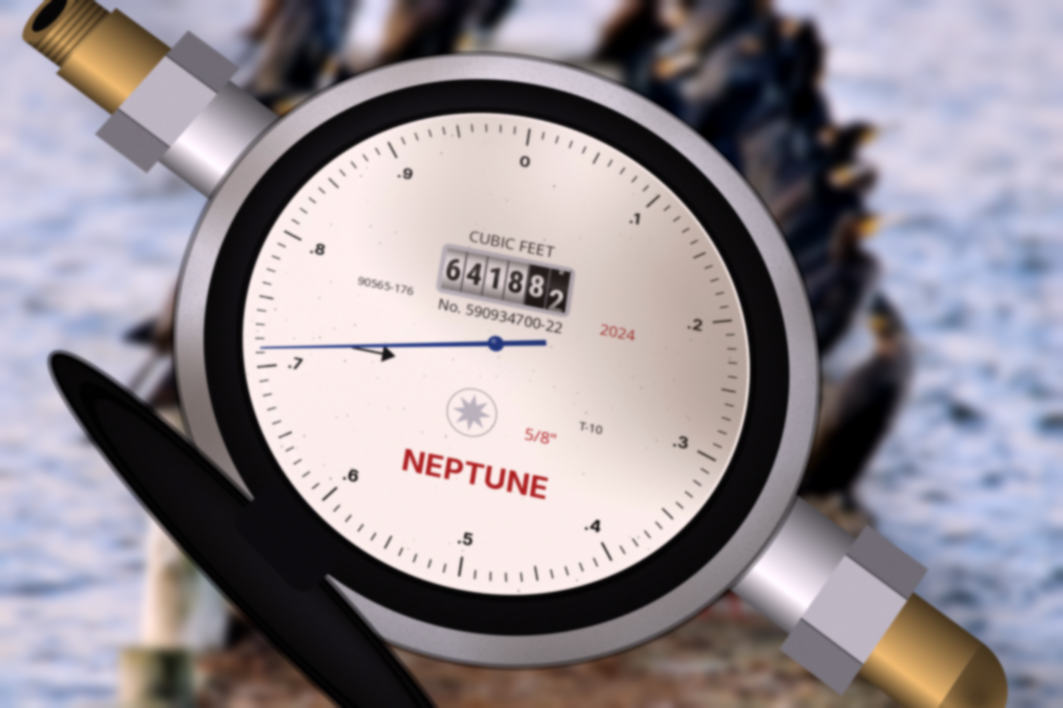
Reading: **641881.71** ft³
